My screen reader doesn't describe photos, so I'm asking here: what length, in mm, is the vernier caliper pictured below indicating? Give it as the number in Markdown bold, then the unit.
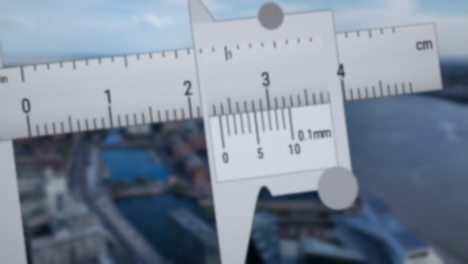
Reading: **23.6** mm
